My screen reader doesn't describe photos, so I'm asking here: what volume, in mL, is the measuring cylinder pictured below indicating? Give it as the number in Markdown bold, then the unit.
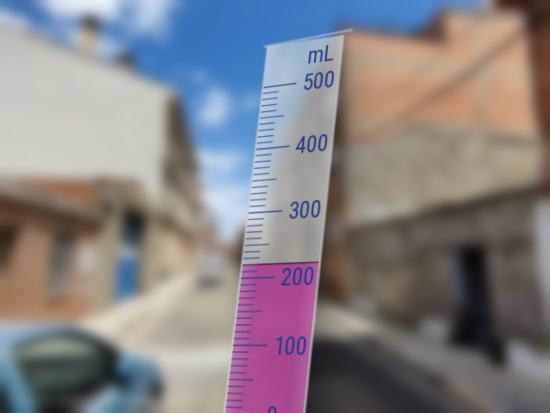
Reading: **220** mL
